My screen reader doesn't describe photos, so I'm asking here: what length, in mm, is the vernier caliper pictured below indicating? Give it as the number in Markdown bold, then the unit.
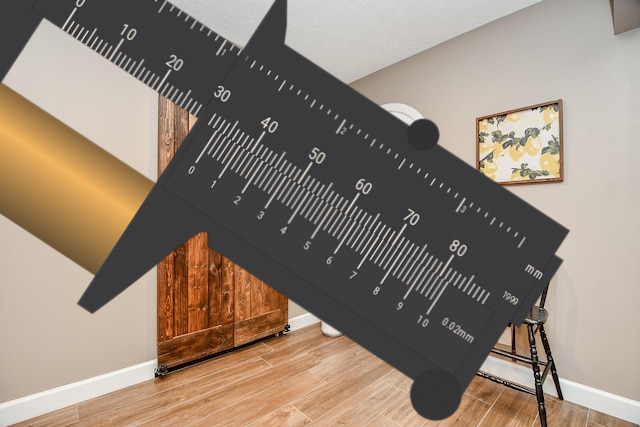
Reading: **32.8** mm
